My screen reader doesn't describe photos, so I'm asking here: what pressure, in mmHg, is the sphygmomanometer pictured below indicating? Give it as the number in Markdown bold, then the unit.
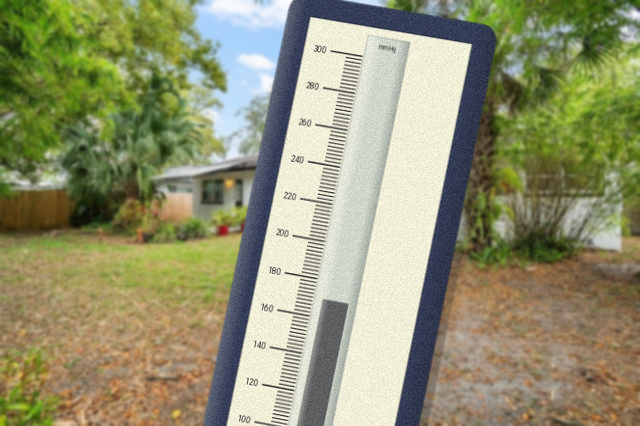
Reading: **170** mmHg
